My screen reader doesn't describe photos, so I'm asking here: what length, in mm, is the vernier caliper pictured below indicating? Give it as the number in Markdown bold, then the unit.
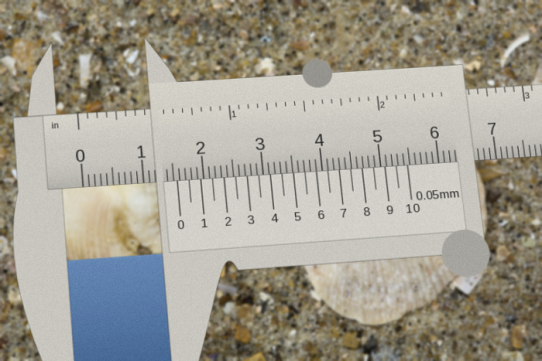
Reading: **15.6** mm
